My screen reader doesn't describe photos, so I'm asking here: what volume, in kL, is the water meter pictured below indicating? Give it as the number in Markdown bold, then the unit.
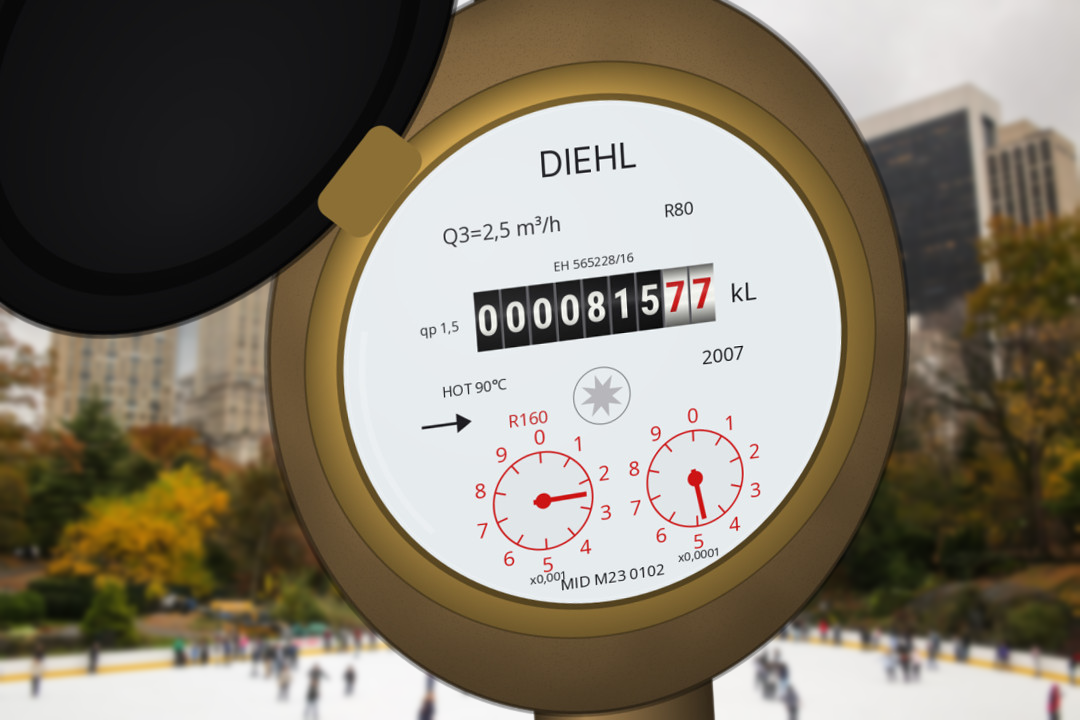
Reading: **815.7724** kL
